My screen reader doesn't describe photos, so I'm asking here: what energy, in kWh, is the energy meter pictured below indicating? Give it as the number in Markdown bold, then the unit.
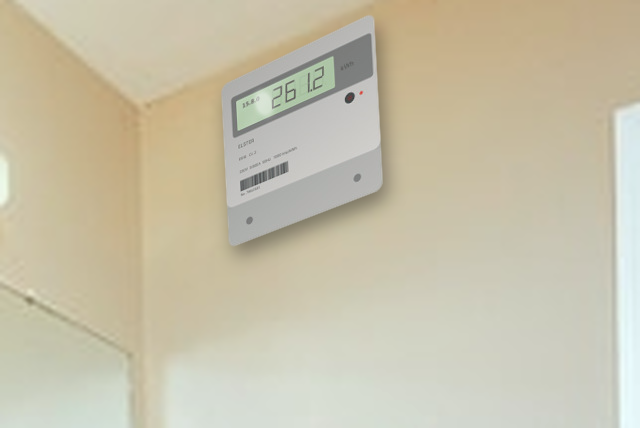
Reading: **261.2** kWh
